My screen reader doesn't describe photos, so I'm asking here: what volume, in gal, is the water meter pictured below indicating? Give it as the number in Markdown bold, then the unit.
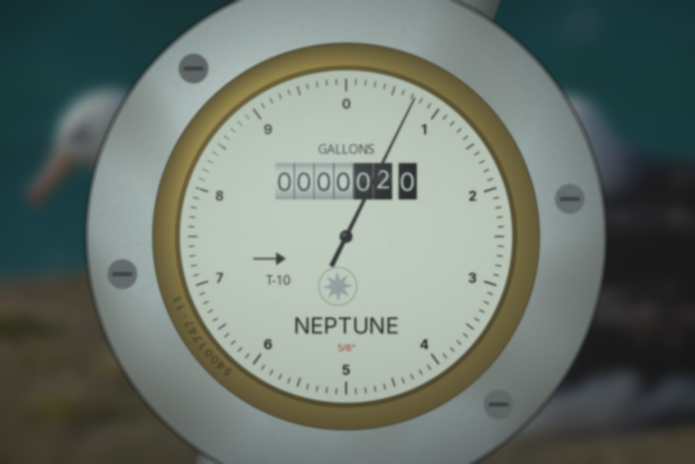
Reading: **20.7** gal
